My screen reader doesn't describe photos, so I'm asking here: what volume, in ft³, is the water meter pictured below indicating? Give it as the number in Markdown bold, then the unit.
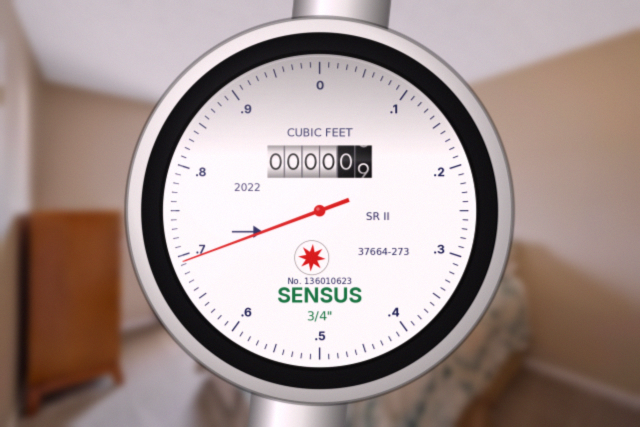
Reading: **8.69** ft³
